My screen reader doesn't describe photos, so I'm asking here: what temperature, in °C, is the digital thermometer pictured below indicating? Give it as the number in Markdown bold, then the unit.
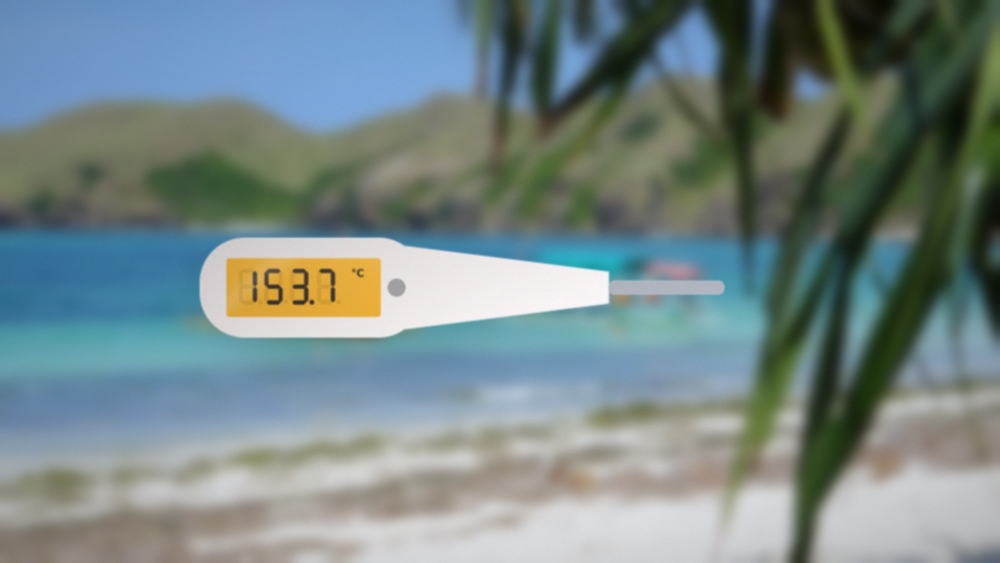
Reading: **153.7** °C
